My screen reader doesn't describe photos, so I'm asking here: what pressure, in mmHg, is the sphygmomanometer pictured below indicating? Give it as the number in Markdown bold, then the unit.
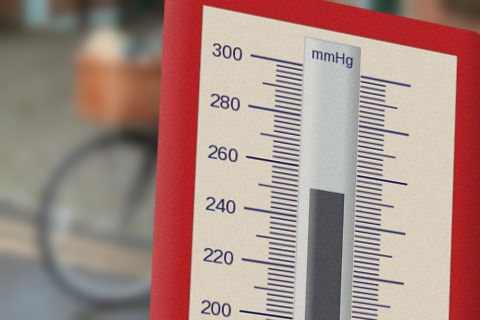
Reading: **252** mmHg
